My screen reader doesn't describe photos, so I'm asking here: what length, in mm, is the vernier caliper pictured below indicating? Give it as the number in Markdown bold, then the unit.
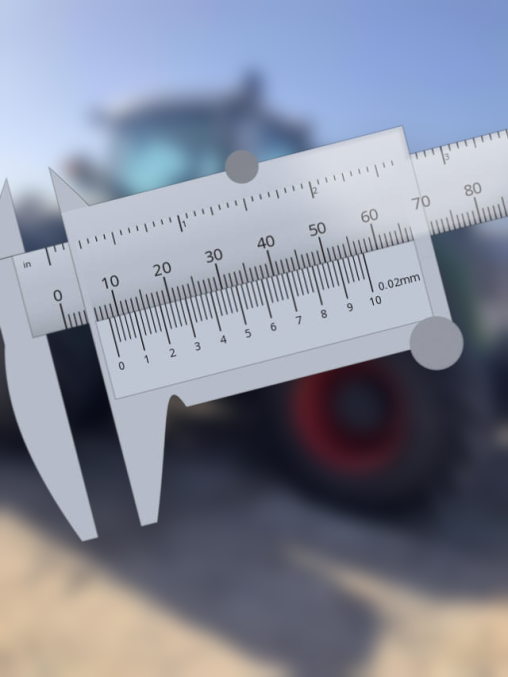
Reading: **8.2** mm
